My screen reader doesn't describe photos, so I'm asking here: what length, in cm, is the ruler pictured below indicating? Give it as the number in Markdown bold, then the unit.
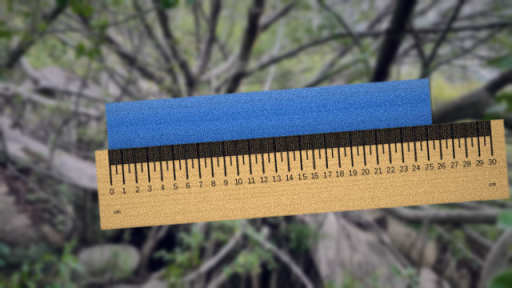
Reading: **25.5** cm
